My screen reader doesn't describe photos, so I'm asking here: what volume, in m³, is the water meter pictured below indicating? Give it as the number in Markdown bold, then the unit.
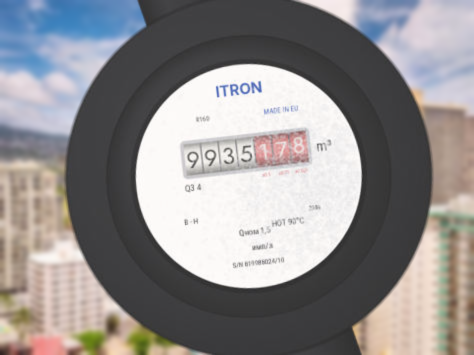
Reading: **9935.178** m³
